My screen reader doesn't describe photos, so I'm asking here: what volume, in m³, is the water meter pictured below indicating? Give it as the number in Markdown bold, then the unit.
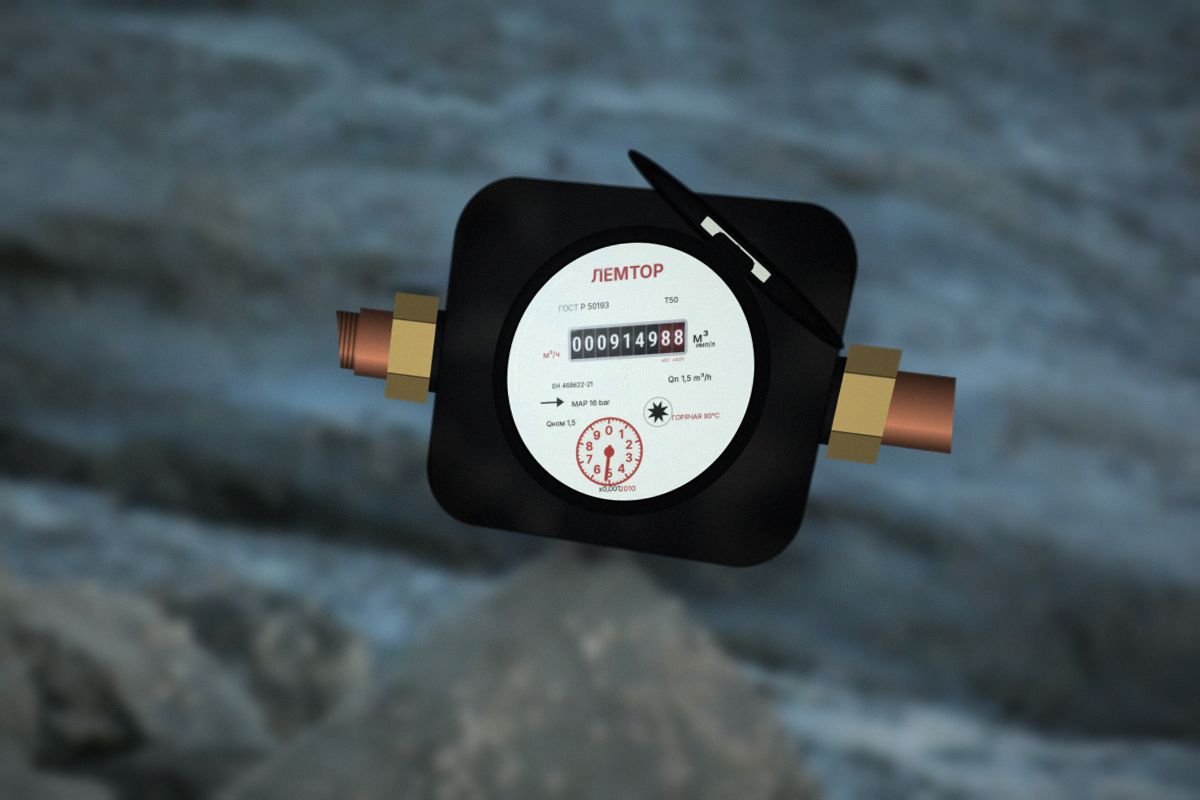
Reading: **9149.885** m³
